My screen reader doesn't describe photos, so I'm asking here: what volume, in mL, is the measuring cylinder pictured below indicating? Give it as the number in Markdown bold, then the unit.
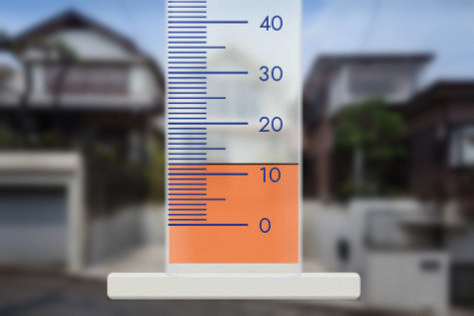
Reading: **12** mL
